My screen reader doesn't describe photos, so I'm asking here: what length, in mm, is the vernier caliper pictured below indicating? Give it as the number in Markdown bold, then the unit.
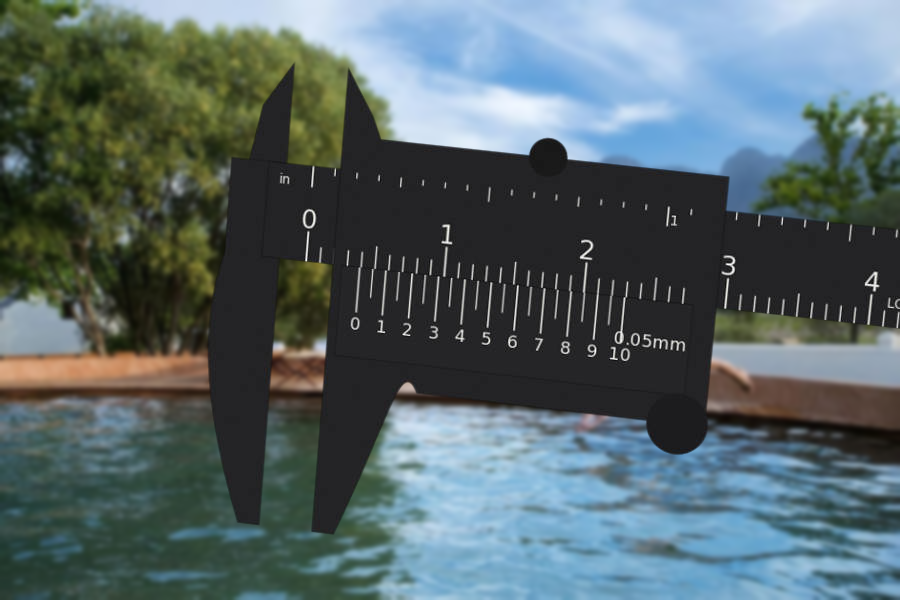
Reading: **3.9** mm
